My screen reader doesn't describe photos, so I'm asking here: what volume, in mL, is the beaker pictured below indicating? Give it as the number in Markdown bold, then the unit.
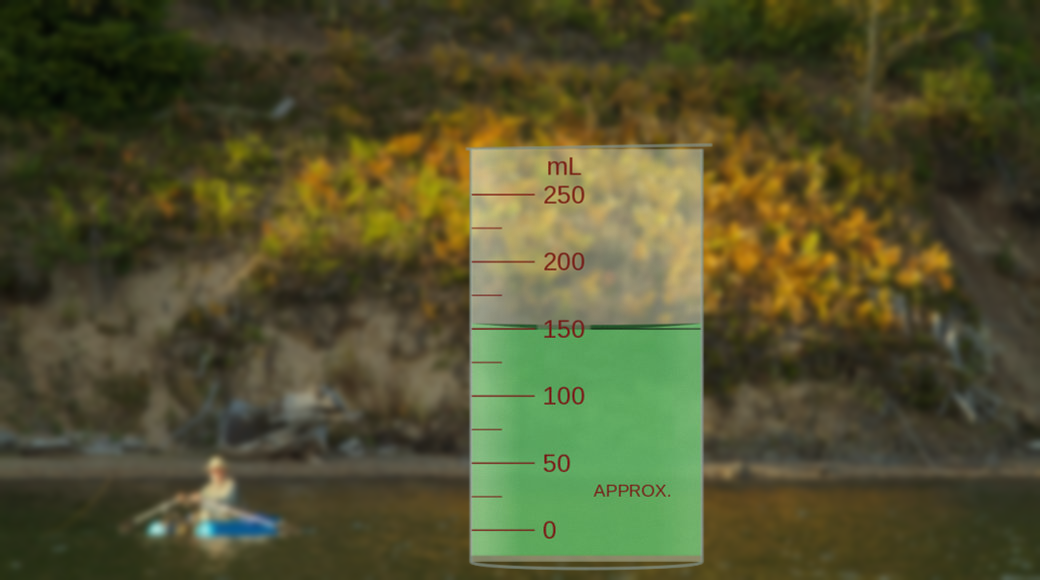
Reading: **150** mL
